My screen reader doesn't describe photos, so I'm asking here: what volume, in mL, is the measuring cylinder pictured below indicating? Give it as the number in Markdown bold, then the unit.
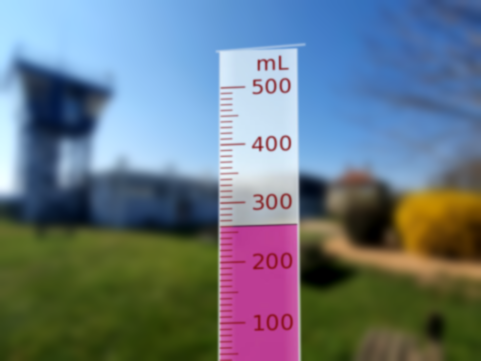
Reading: **260** mL
